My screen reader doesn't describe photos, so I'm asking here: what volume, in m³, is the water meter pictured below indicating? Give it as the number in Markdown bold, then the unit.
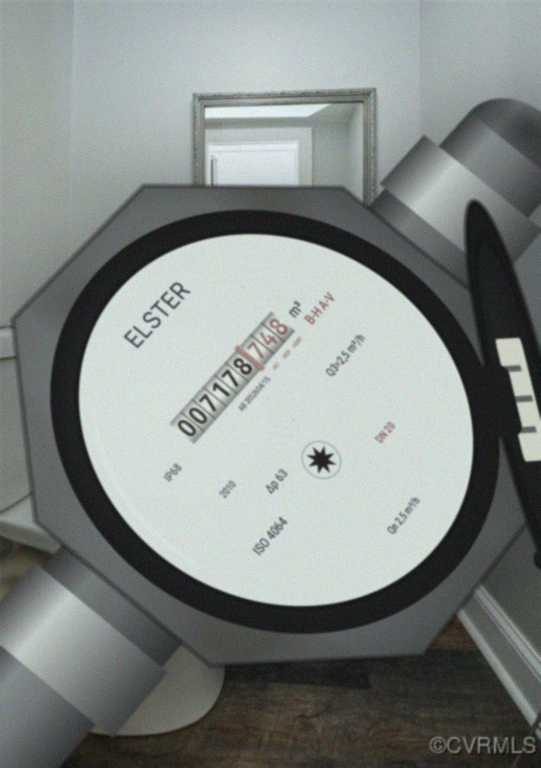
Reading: **7178.748** m³
